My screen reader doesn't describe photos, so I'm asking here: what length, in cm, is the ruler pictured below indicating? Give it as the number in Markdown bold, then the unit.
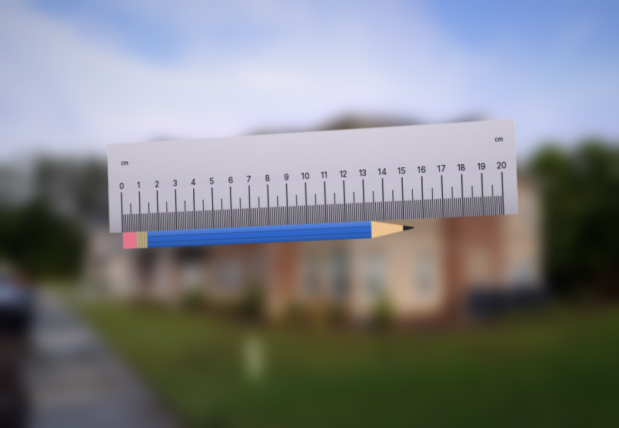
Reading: **15.5** cm
